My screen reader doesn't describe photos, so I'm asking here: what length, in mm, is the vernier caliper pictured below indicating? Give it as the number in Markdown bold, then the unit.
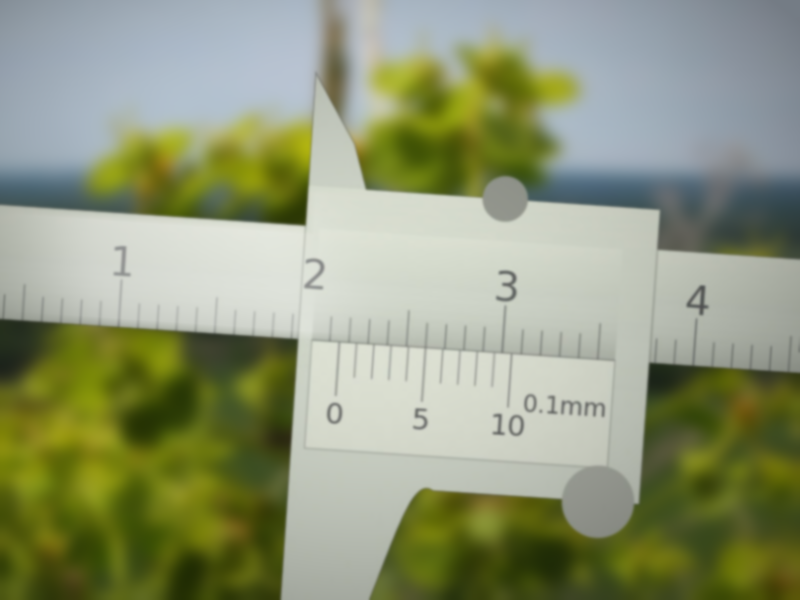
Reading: **21.5** mm
